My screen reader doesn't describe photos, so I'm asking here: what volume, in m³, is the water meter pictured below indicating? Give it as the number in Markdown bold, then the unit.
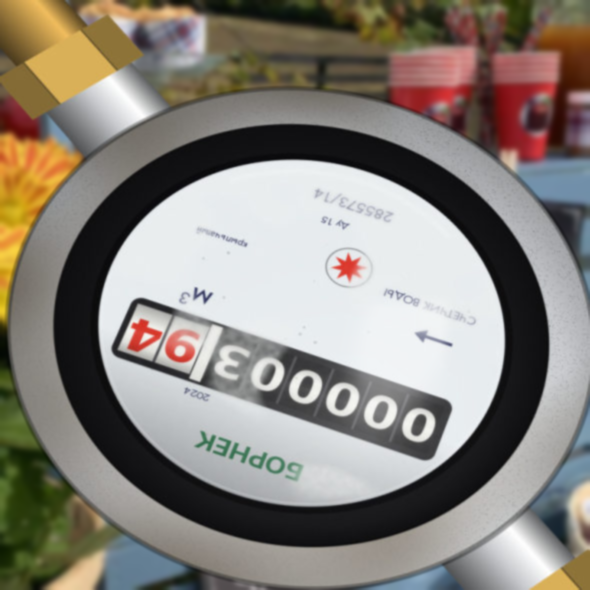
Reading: **3.94** m³
